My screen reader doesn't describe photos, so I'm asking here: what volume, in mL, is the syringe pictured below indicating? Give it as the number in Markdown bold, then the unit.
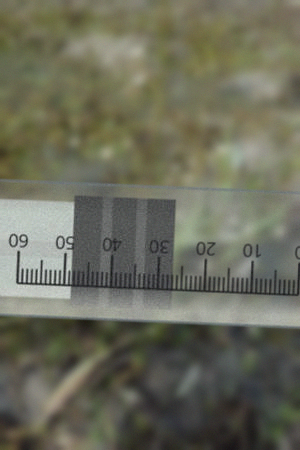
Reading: **27** mL
